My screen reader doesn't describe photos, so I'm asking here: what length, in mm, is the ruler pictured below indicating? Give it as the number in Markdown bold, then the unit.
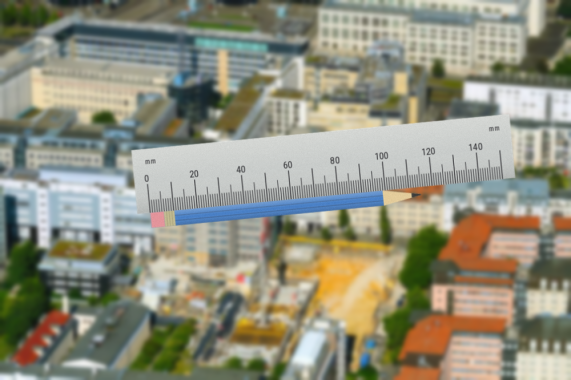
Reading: **115** mm
